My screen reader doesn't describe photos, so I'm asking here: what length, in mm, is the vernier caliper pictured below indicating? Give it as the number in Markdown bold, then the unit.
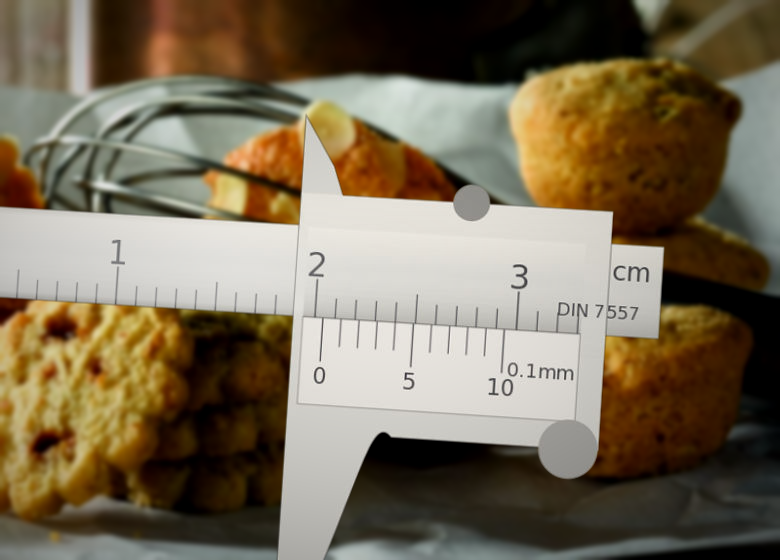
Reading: **20.4** mm
